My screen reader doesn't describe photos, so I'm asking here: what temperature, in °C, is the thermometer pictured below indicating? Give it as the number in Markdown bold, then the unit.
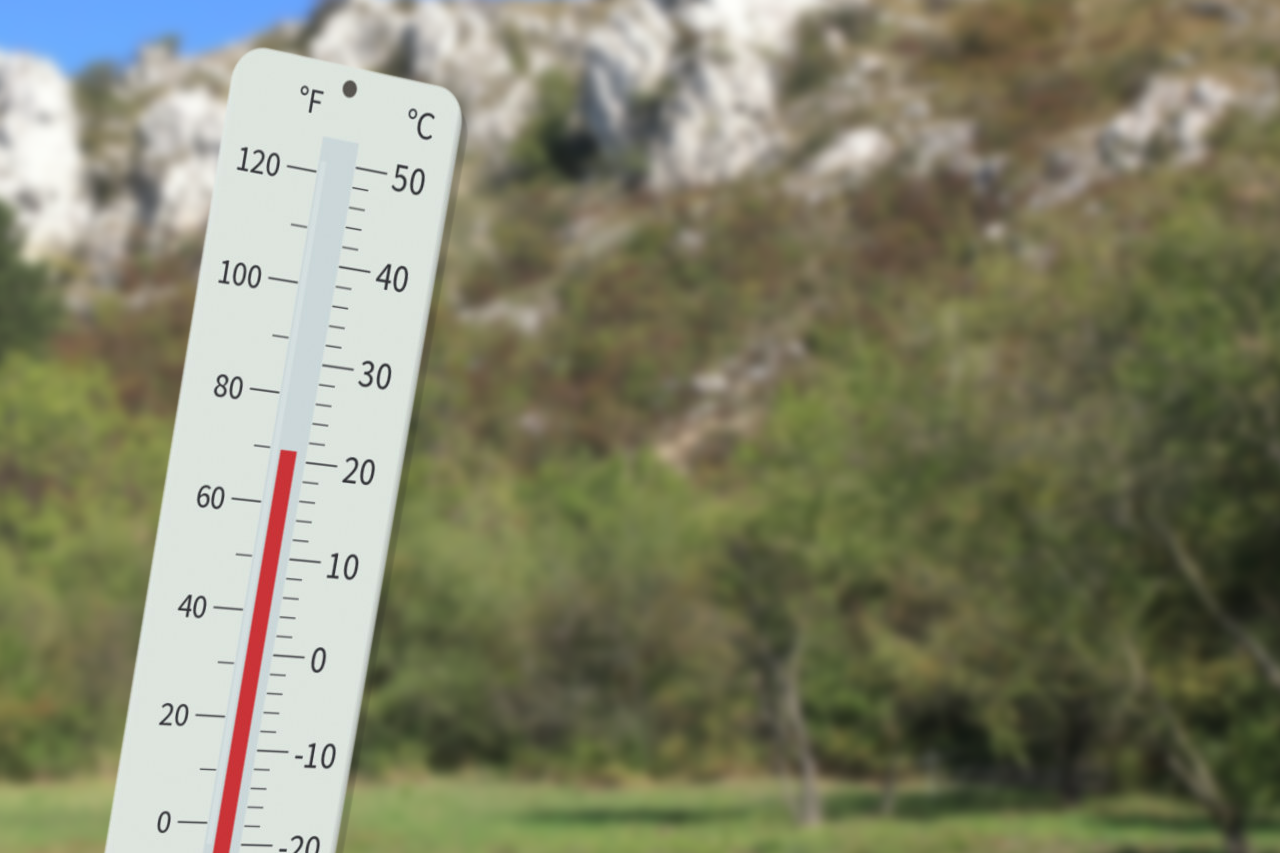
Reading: **21** °C
